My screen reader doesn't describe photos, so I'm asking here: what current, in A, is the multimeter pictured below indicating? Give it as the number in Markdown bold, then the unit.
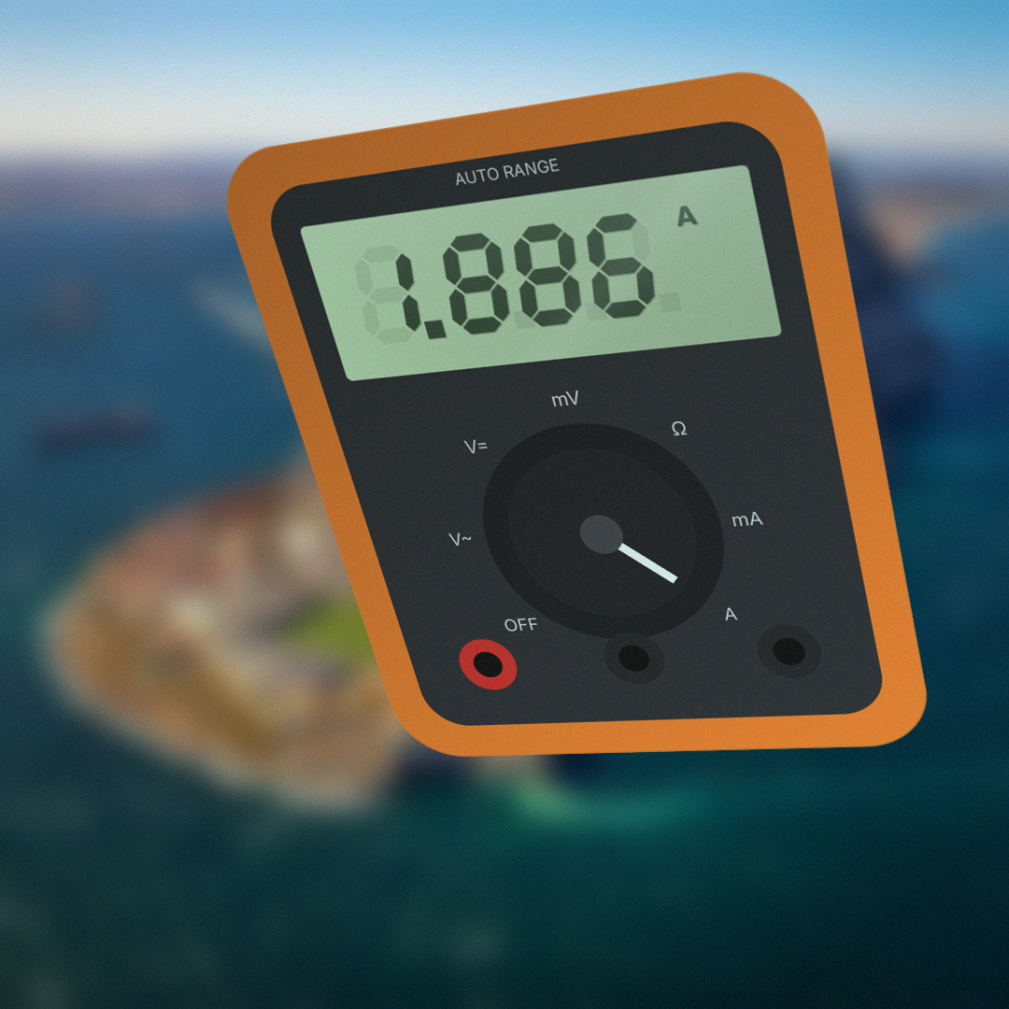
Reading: **1.886** A
